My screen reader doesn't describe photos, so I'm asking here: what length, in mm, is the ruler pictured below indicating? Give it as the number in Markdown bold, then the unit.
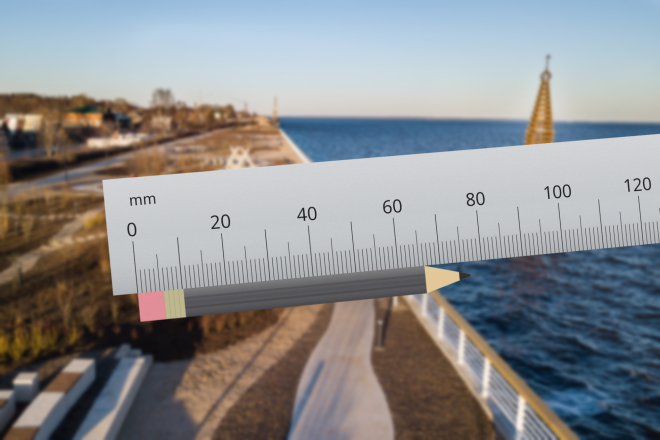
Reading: **77** mm
